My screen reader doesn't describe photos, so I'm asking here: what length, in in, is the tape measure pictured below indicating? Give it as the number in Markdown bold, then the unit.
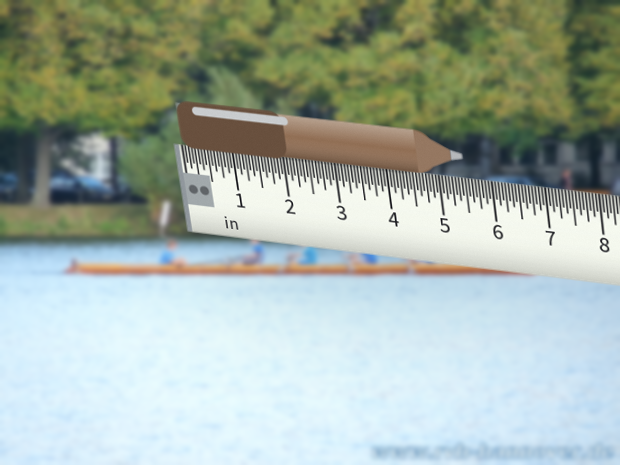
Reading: **5.5** in
